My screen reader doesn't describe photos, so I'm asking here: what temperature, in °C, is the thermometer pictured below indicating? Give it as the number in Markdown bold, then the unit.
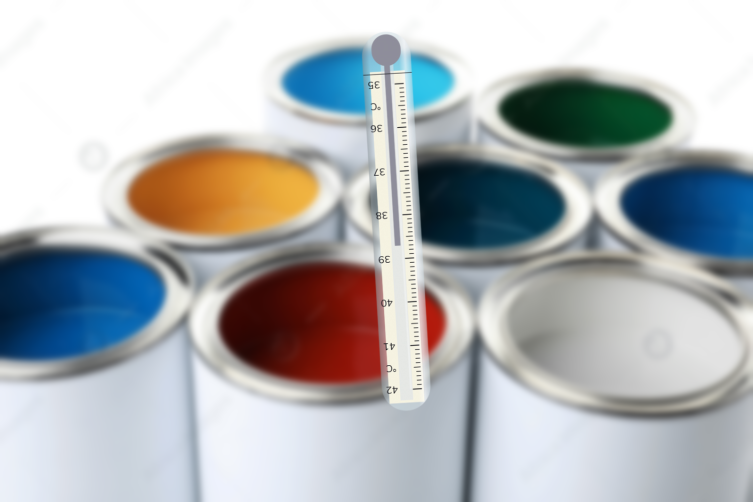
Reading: **38.7** °C
